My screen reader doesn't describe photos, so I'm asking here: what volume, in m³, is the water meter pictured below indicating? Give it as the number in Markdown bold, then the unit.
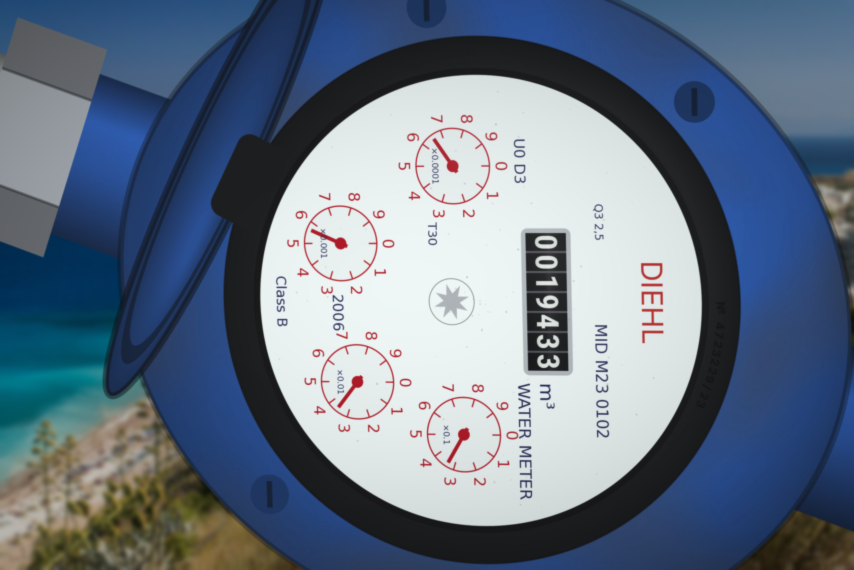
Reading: **19433.3356** m³
